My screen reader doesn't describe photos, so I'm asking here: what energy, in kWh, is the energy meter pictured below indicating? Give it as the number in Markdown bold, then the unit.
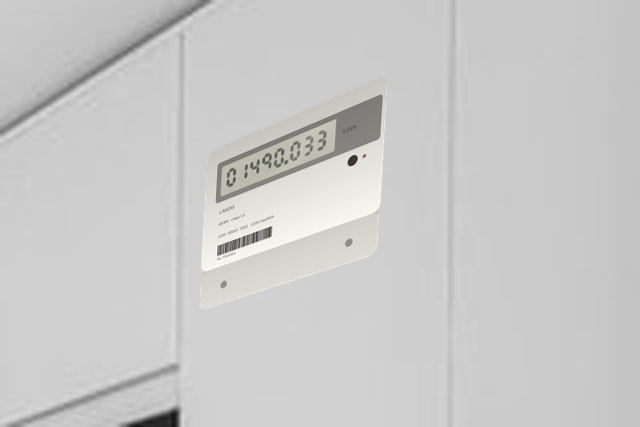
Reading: **1490.033** kWh
